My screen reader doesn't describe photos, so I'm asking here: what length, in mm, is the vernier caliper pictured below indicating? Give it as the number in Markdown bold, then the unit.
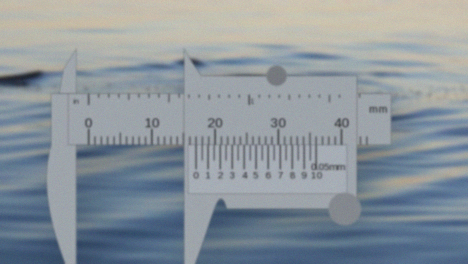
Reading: **17.0** mm
